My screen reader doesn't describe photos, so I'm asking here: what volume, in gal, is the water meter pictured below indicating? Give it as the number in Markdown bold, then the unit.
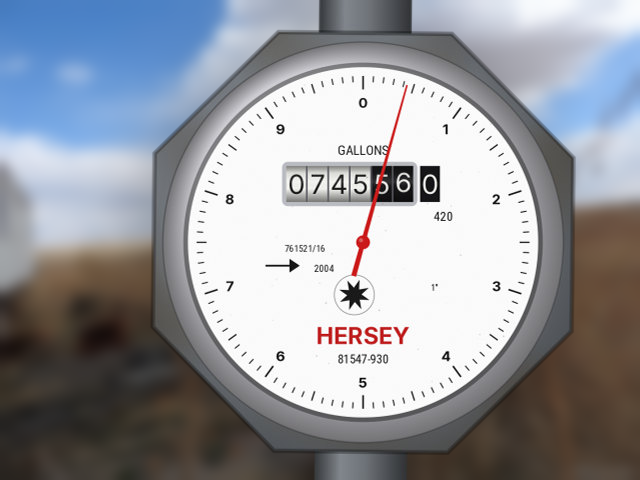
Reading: **745560.4** gal
